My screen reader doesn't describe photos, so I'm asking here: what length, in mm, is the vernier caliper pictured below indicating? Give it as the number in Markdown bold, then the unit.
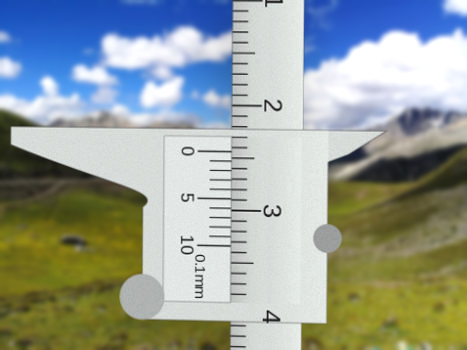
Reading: **24.4** mm
